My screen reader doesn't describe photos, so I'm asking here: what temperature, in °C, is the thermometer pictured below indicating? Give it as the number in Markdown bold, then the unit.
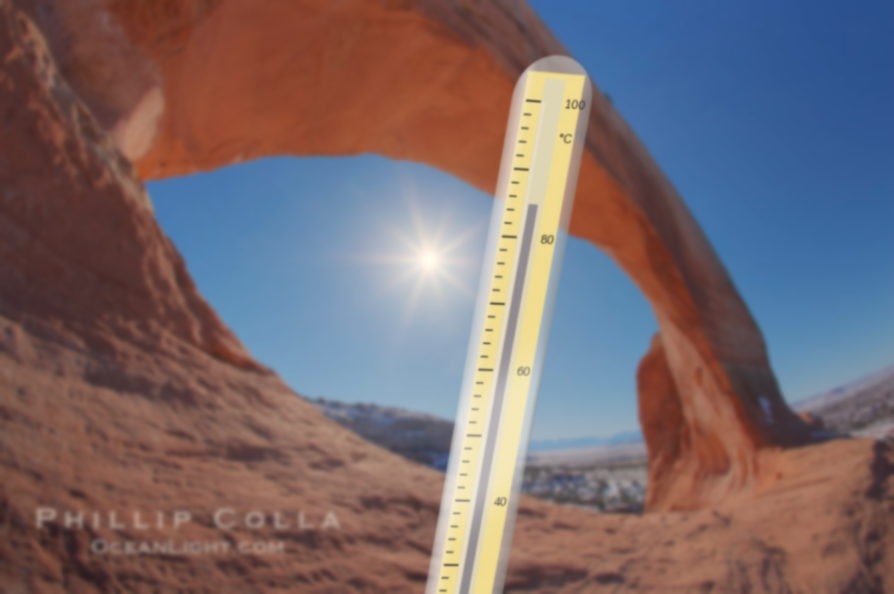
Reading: **85** °C
